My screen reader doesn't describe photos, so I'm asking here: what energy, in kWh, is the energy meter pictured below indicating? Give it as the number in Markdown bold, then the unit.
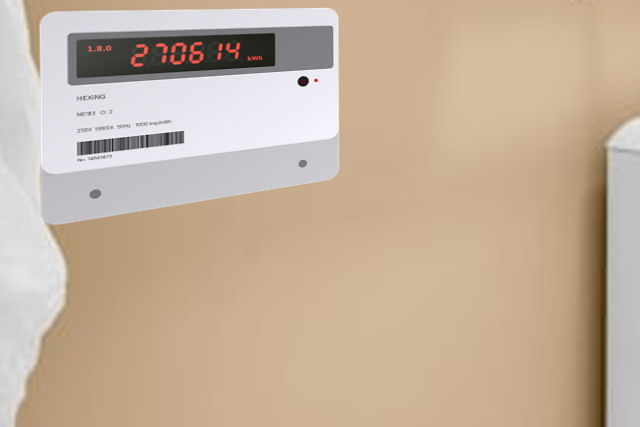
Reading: **270614** kWh
